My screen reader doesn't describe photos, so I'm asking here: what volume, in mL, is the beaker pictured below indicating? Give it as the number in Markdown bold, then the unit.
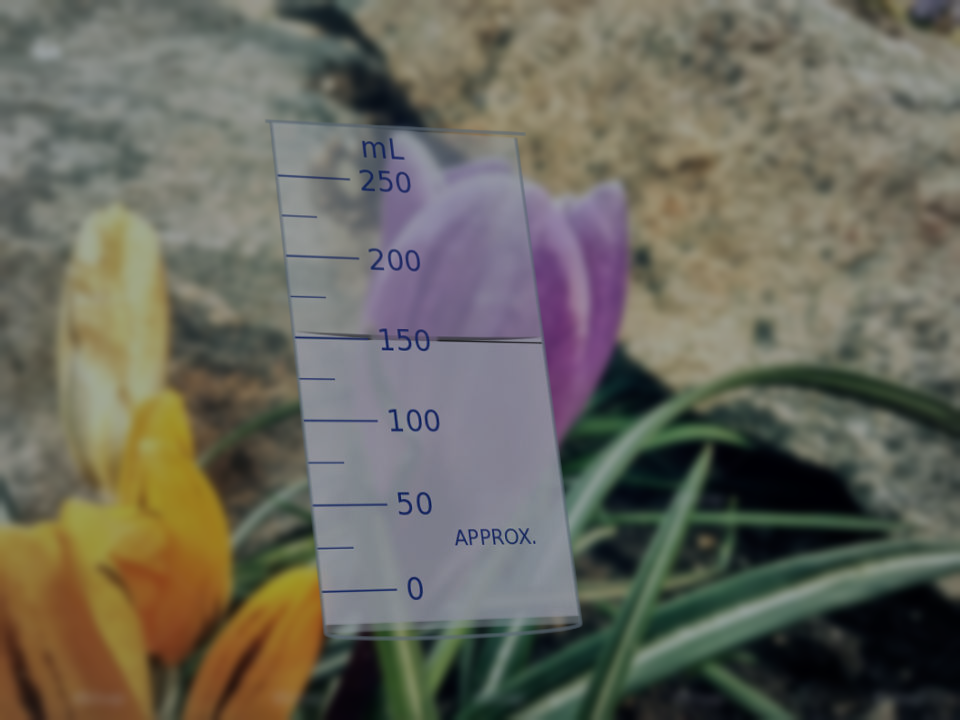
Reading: **150** mL
